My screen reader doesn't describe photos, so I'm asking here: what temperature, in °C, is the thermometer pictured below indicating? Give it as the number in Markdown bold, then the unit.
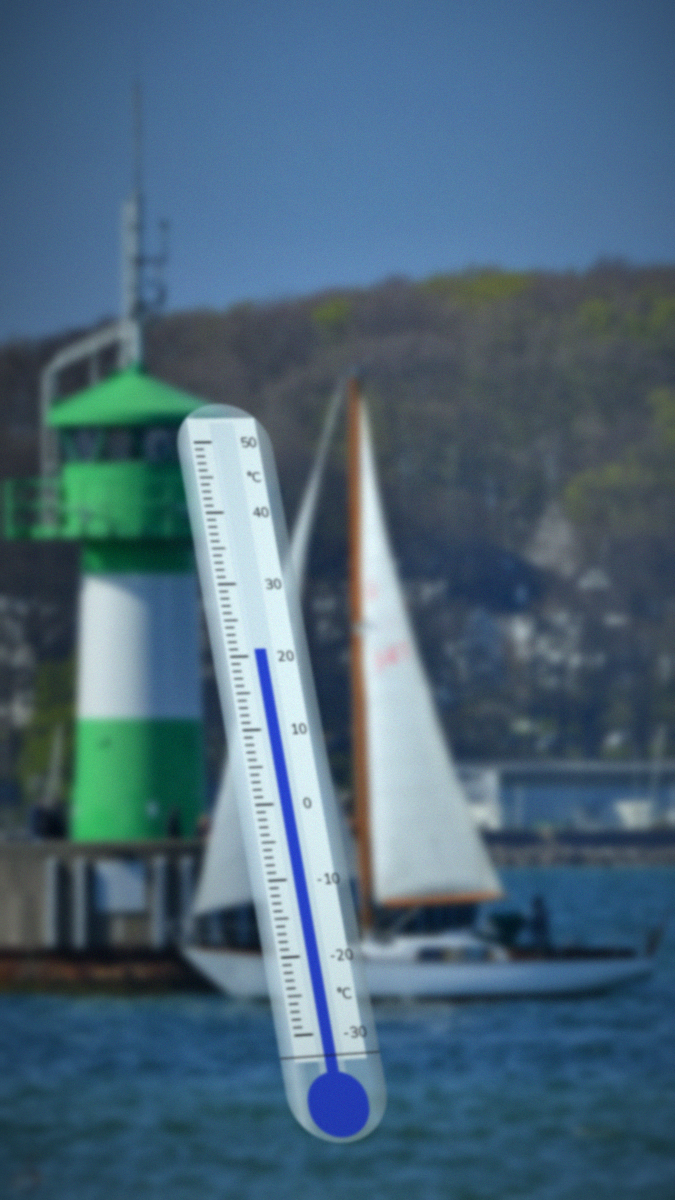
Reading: **21** °C
